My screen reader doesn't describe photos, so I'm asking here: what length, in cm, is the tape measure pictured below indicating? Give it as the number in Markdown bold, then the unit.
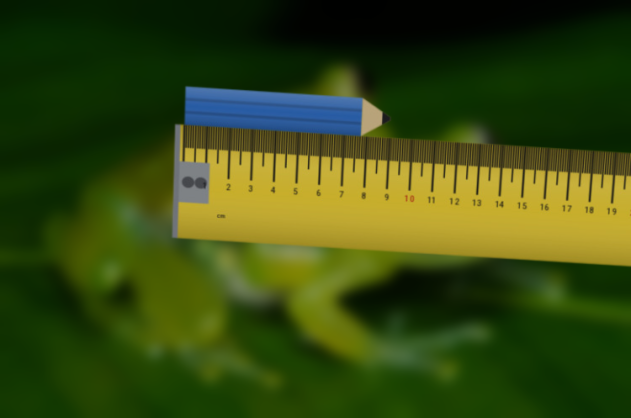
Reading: **9** cm
